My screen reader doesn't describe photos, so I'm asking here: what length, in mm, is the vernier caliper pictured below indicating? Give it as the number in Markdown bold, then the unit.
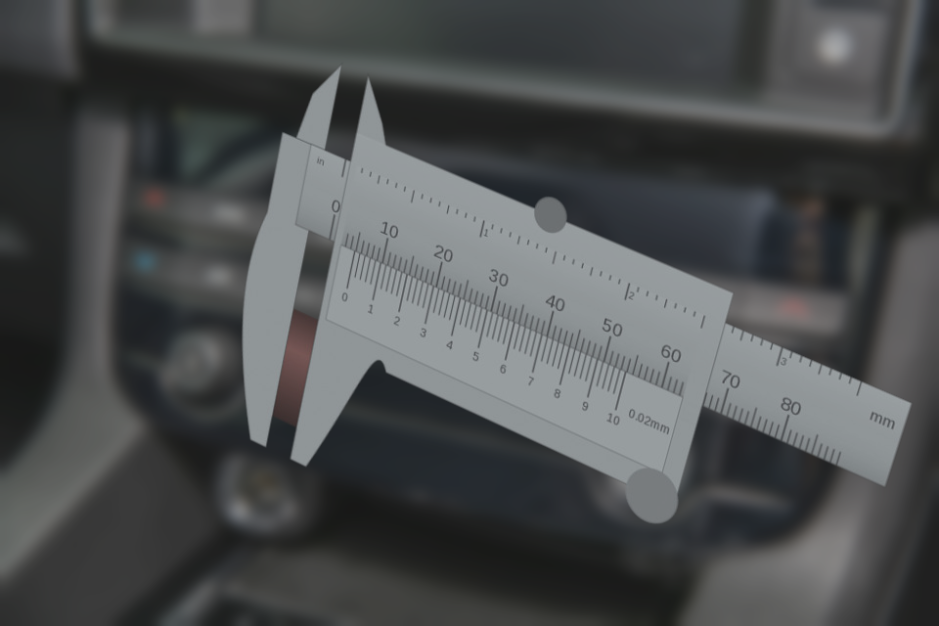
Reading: **4.8** mm
